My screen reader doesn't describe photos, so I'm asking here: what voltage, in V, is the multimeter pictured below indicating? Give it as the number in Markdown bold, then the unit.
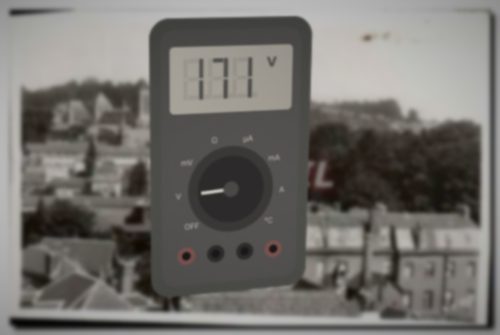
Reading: **171** V
